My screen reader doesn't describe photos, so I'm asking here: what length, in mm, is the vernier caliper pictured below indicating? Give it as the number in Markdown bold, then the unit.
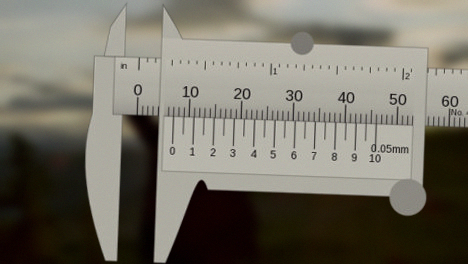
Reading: **7.0** mm
